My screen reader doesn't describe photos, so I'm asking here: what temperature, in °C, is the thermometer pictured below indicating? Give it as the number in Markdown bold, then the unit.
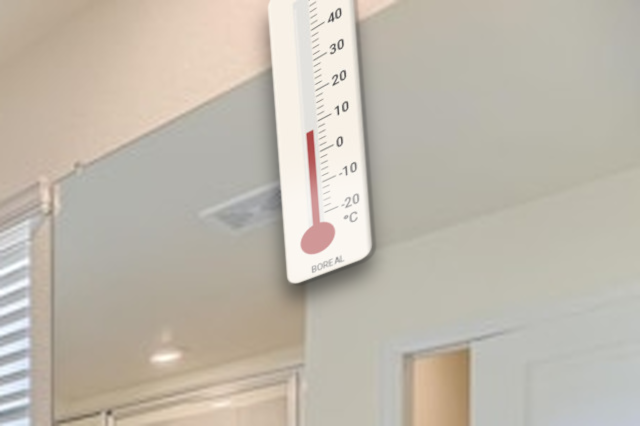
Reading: **8** °C
